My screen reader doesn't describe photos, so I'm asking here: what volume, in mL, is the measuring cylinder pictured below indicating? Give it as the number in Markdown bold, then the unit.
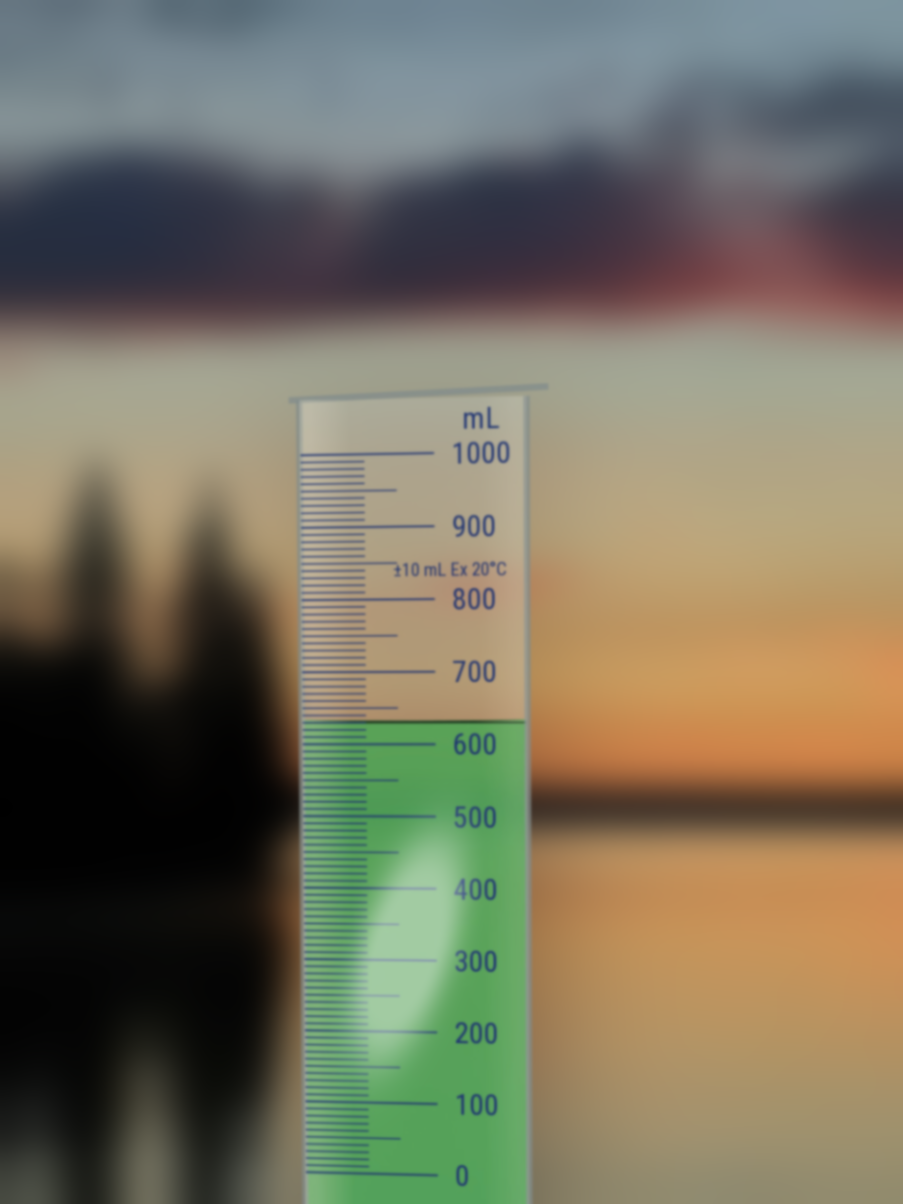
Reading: **630** mL
